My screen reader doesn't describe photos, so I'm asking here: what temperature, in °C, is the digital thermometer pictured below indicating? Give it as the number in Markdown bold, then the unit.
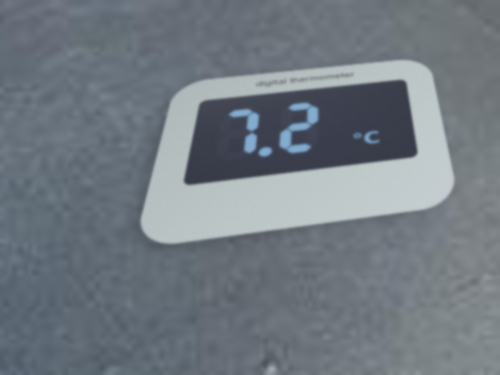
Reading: **7.2** °C
